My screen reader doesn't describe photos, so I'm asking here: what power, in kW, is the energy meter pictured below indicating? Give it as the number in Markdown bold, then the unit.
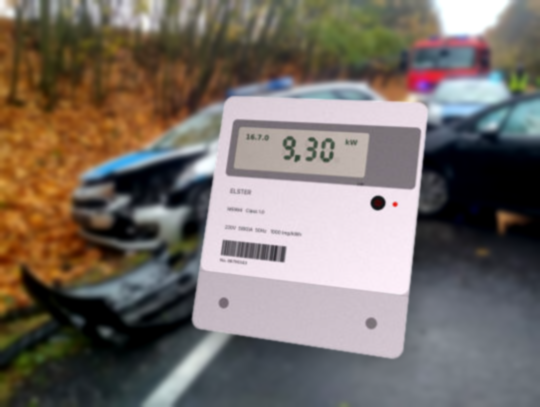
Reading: **9.30** kW
